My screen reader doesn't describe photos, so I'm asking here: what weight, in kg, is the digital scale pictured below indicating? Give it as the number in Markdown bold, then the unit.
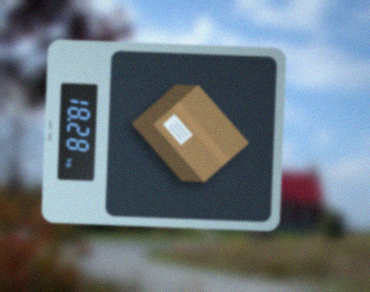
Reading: **18.28** kg
